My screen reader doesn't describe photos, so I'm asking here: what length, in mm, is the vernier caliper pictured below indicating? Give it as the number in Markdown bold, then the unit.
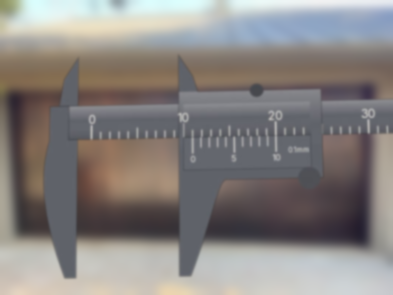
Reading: **11.0** mm
